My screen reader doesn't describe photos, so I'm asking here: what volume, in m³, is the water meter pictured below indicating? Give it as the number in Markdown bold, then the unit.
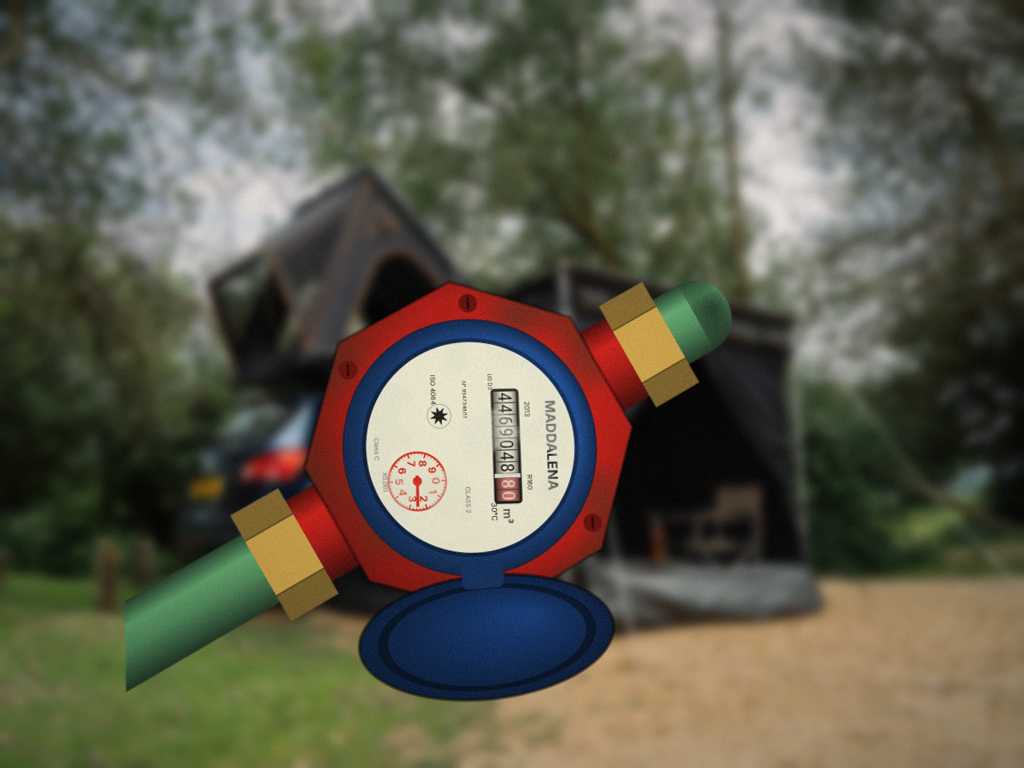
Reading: **4469048.802** m³
